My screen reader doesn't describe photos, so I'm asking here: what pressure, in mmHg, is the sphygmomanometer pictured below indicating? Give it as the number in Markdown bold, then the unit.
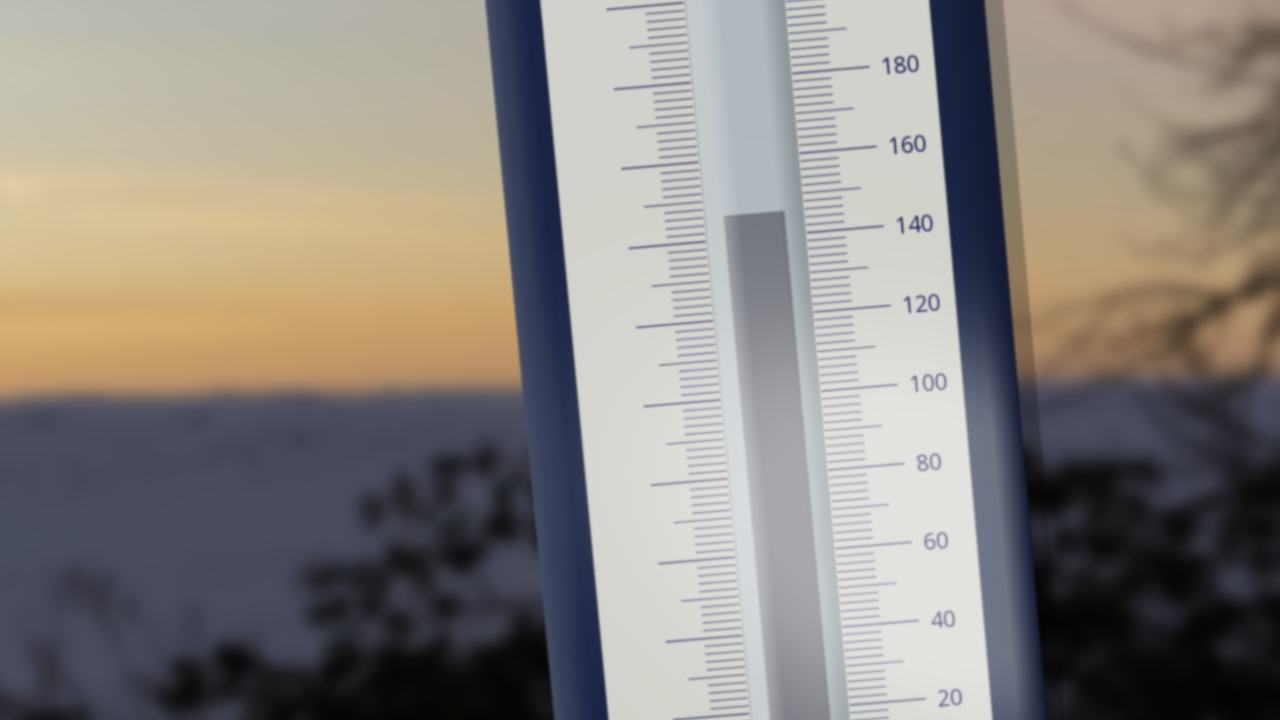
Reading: **146** mmHg
